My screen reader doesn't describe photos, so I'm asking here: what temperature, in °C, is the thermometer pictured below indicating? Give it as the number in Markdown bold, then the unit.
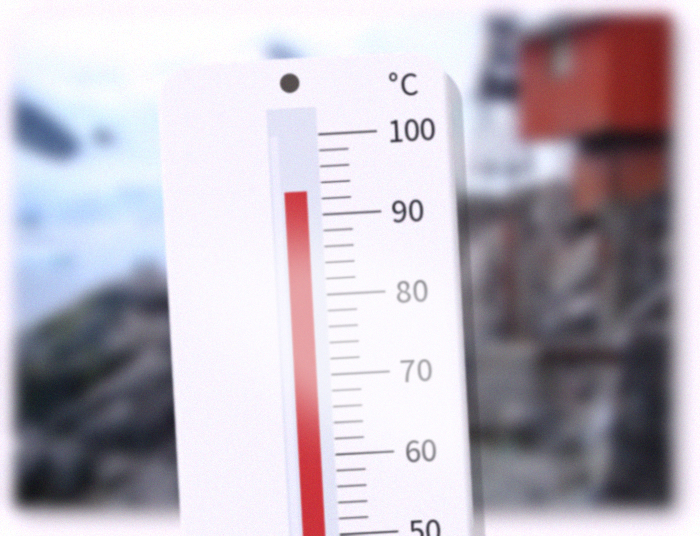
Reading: **93** °C
